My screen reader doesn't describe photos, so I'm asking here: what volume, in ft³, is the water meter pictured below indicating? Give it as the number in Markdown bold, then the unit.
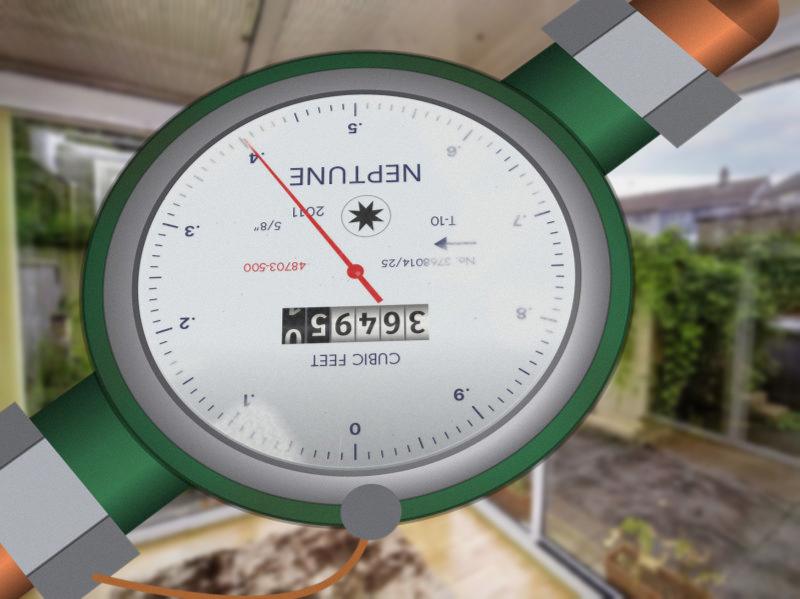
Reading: **364950.40** ft³
